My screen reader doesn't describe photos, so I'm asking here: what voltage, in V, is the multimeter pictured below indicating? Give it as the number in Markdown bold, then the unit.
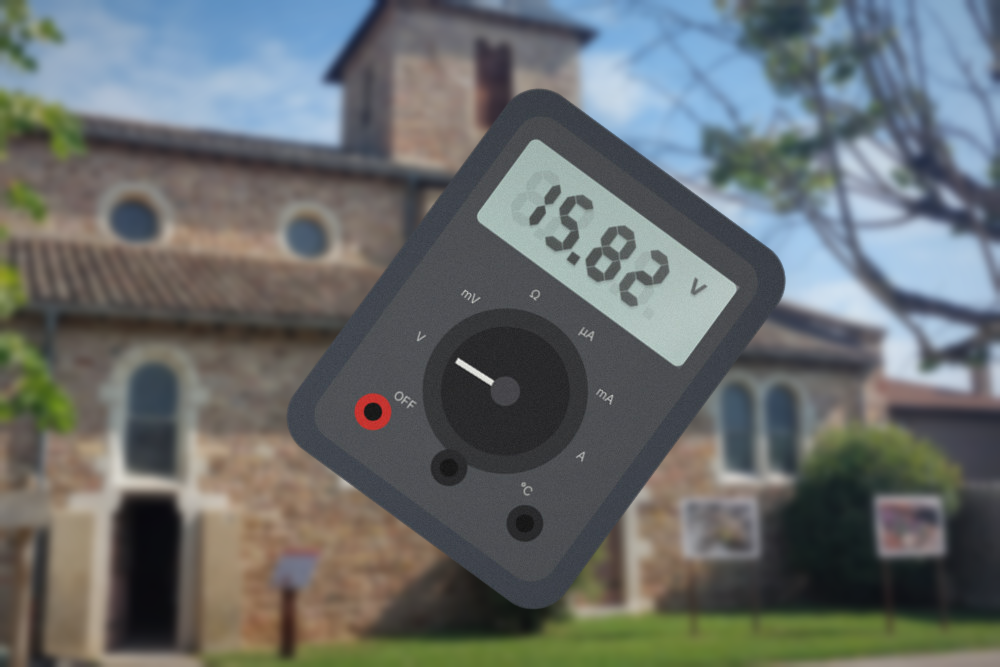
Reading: **15.82** V
